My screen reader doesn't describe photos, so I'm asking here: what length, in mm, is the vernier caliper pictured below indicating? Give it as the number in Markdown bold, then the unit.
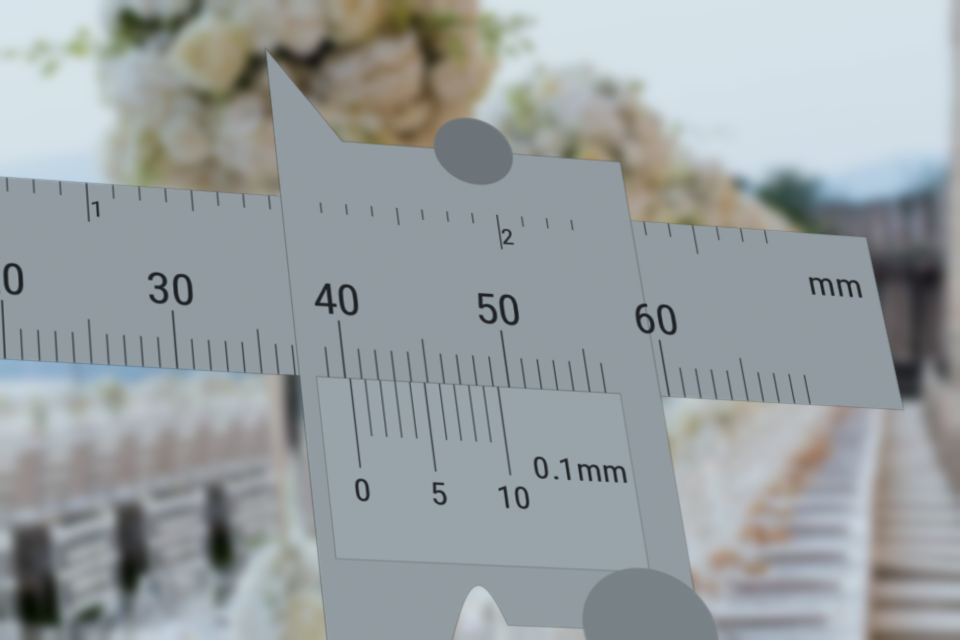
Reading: **40.3** mm
